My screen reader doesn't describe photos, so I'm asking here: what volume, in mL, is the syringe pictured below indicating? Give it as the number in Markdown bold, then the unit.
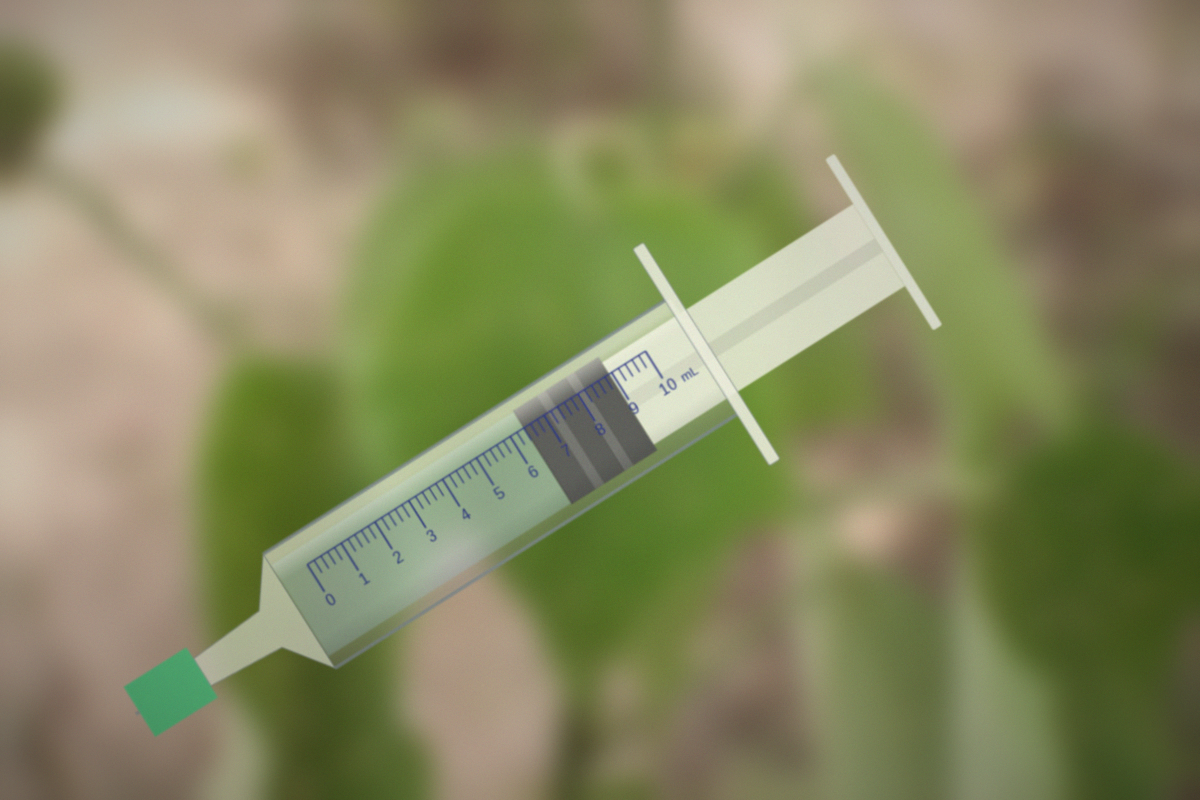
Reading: **6.4** mL
